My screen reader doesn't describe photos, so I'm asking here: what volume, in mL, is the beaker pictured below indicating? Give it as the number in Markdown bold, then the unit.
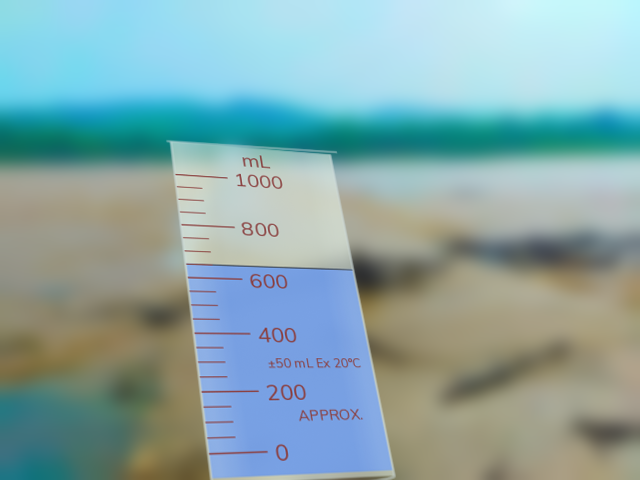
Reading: **650** mL
